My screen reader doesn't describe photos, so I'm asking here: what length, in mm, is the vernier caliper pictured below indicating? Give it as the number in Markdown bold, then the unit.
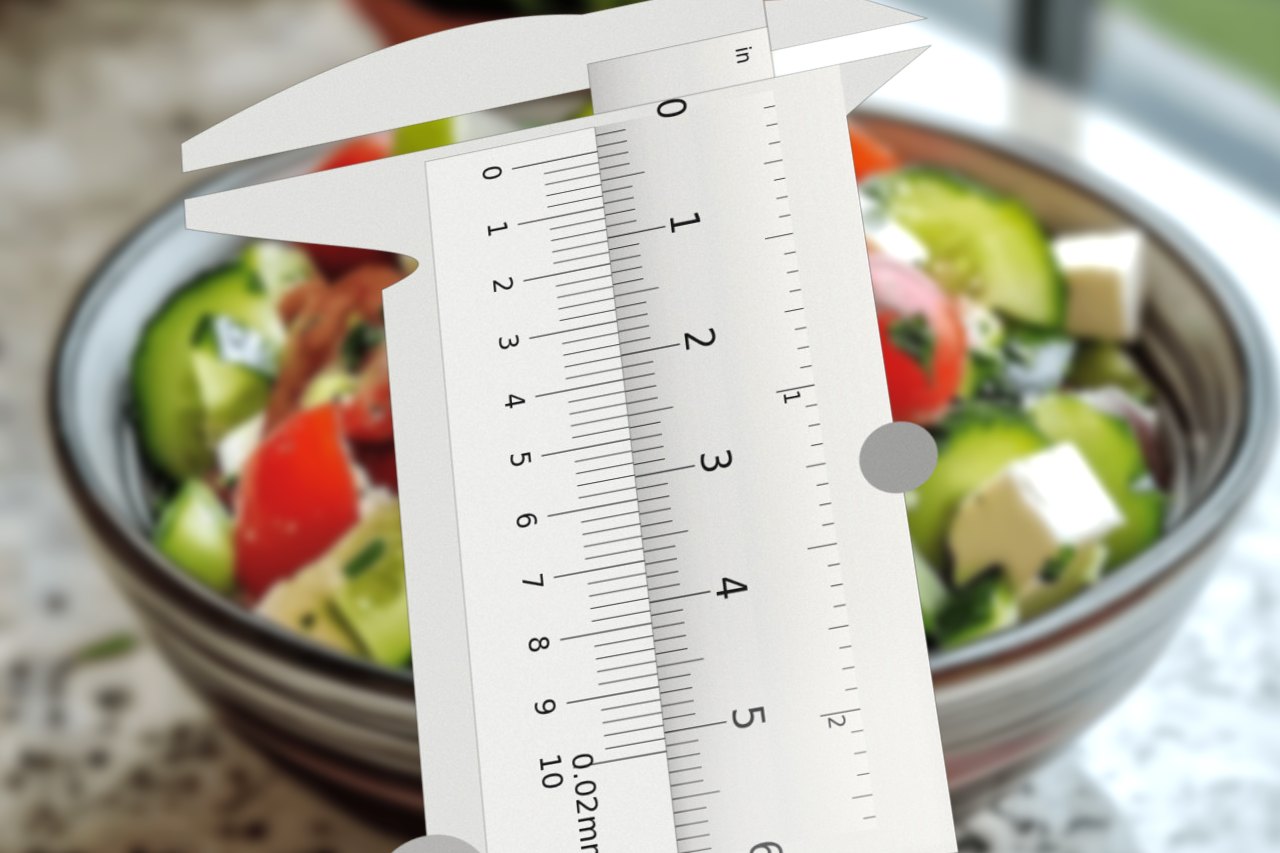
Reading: **2.4** mm
